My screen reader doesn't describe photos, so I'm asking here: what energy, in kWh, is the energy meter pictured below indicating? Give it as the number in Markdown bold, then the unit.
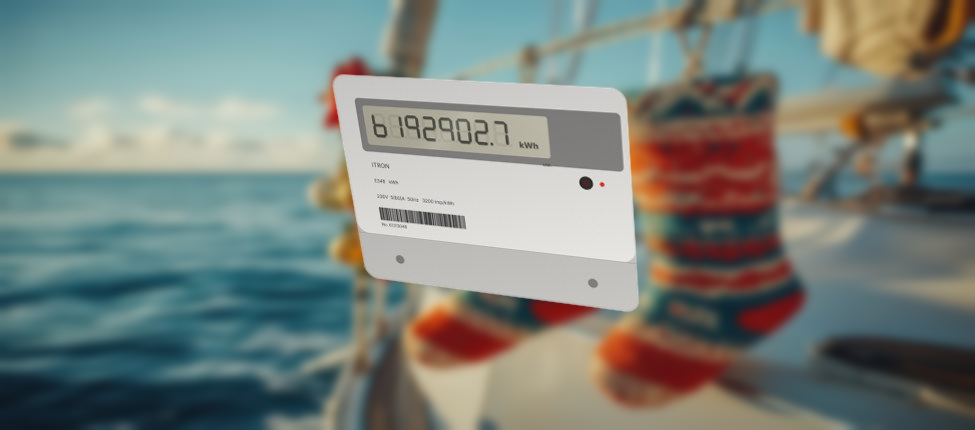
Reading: **6192902.7** kWh
